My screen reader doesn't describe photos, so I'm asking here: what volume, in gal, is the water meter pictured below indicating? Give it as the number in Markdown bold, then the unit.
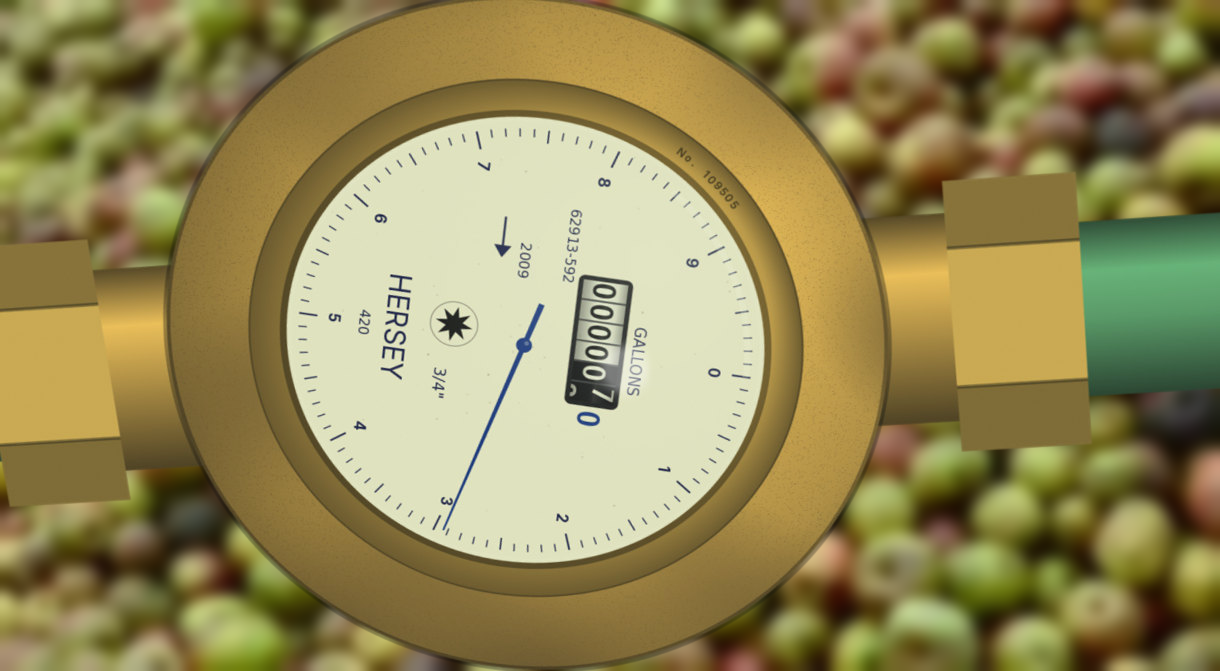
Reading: **72.9** gal
